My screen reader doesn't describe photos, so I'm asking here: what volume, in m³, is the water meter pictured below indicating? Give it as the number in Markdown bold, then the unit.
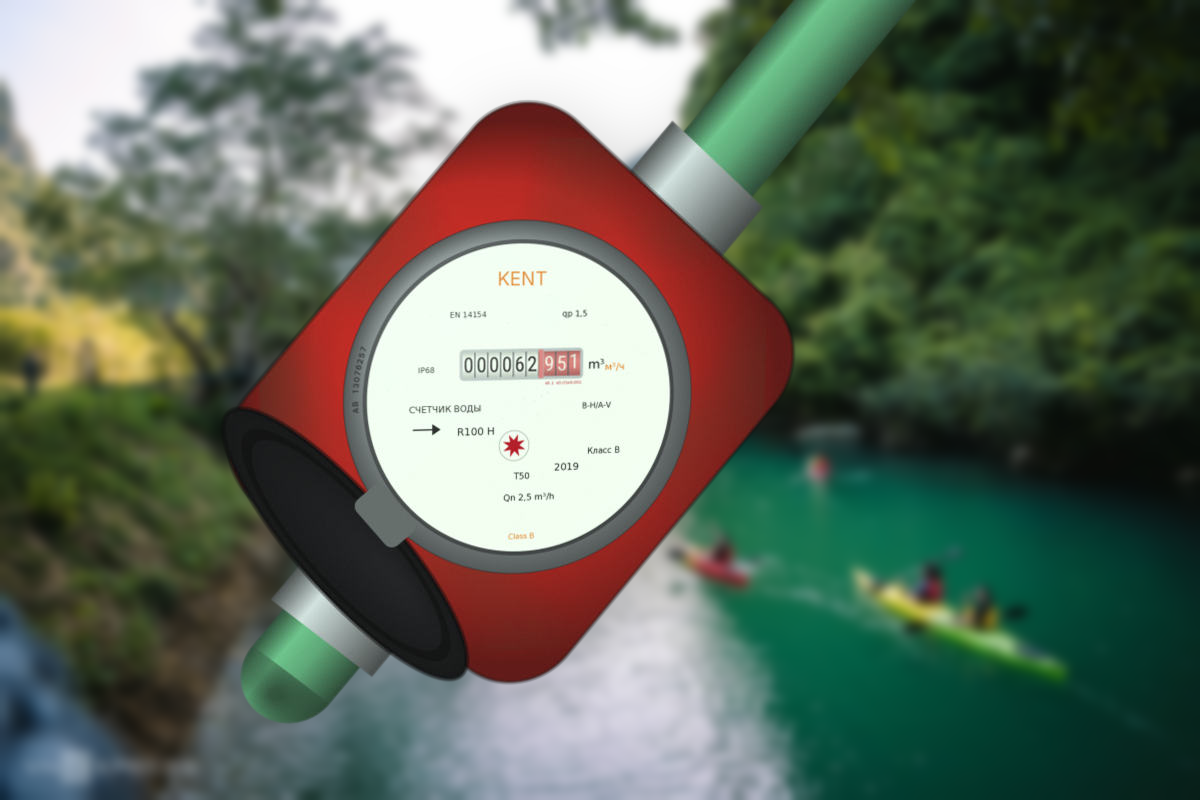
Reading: **62.951** m³
